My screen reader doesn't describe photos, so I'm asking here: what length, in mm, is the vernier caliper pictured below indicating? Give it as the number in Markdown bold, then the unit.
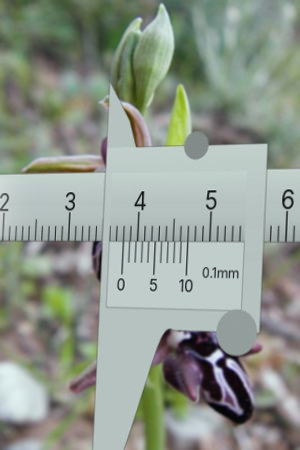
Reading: **38.0** mm
